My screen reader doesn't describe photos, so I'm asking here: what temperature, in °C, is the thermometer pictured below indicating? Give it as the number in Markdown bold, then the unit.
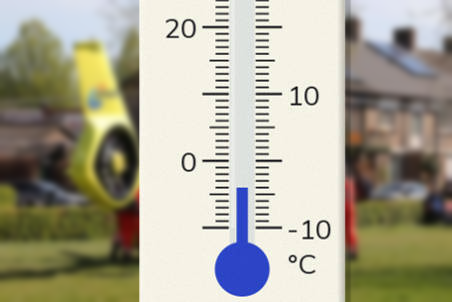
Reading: **-4** °C
